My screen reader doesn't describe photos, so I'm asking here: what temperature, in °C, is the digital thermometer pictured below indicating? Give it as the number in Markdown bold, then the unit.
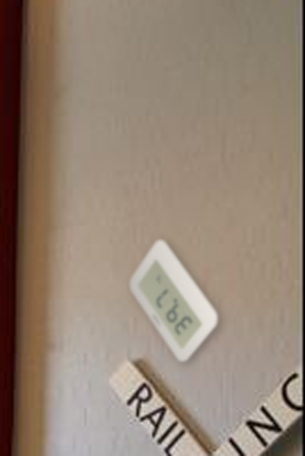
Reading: **39.7** °C
